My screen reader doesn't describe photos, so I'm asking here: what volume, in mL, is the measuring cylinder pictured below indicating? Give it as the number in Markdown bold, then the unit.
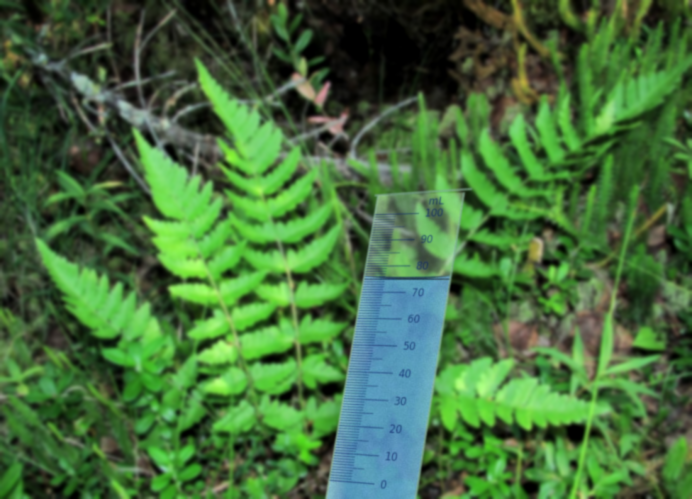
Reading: **75** mL
